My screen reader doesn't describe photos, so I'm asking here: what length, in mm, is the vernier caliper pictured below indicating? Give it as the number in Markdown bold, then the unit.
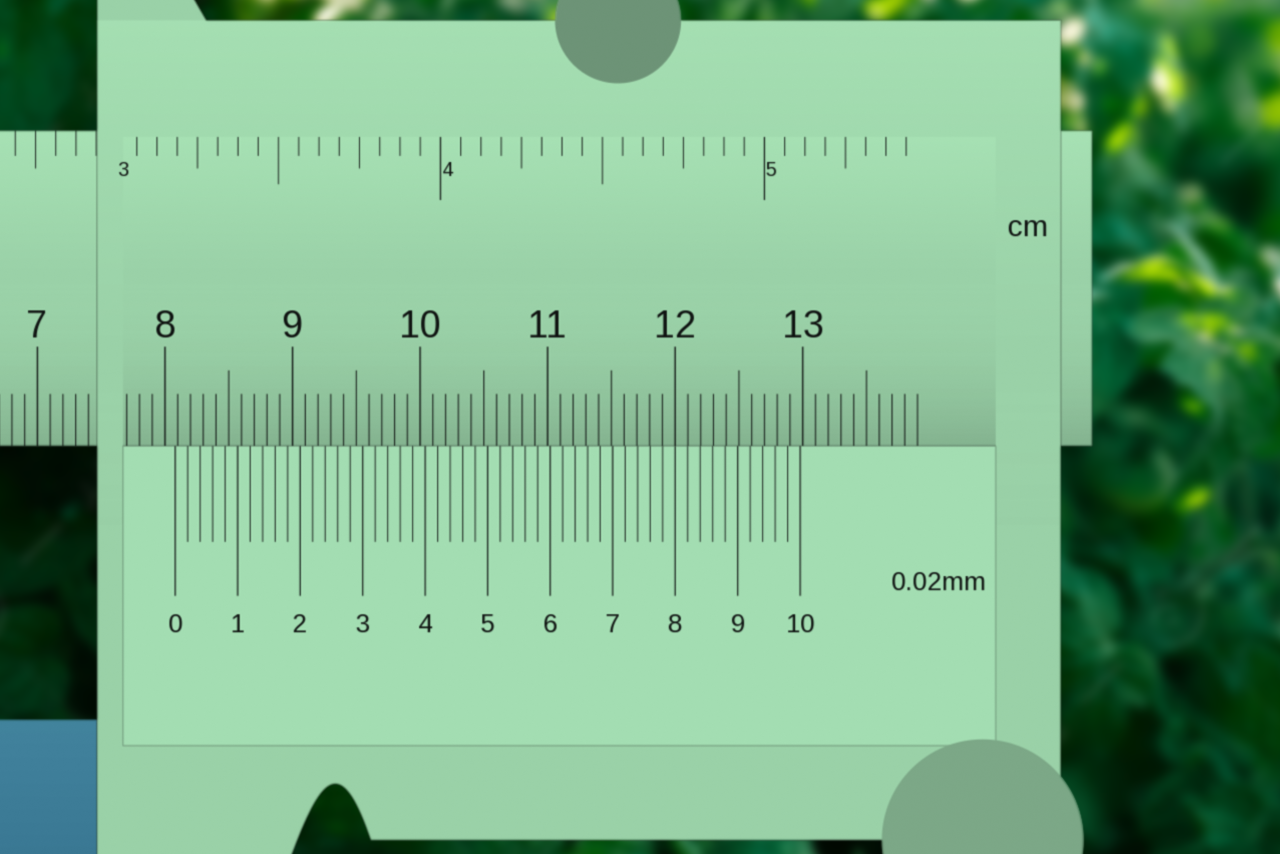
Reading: **80.8** mm
